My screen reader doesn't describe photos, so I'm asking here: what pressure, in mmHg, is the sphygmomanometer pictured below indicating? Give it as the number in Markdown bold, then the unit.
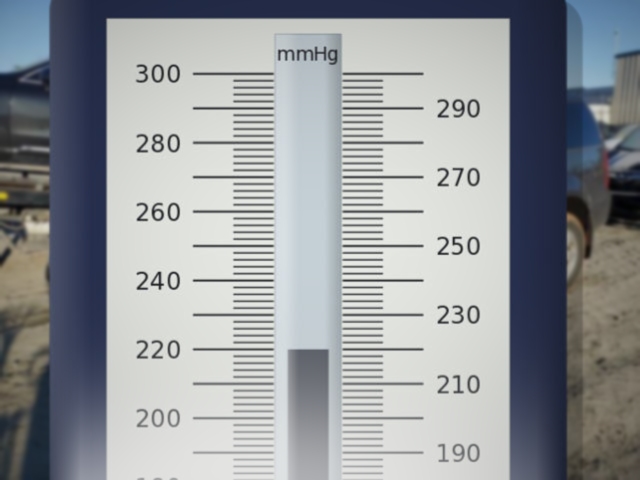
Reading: **220** mmHg
